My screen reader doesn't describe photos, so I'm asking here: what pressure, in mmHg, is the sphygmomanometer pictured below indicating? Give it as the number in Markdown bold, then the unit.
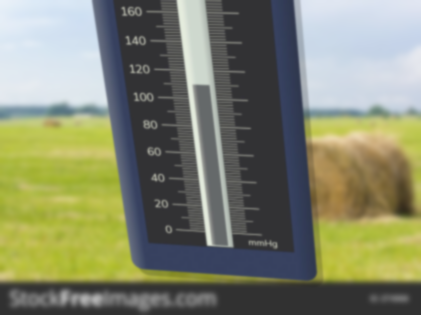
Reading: **110** mmHg
